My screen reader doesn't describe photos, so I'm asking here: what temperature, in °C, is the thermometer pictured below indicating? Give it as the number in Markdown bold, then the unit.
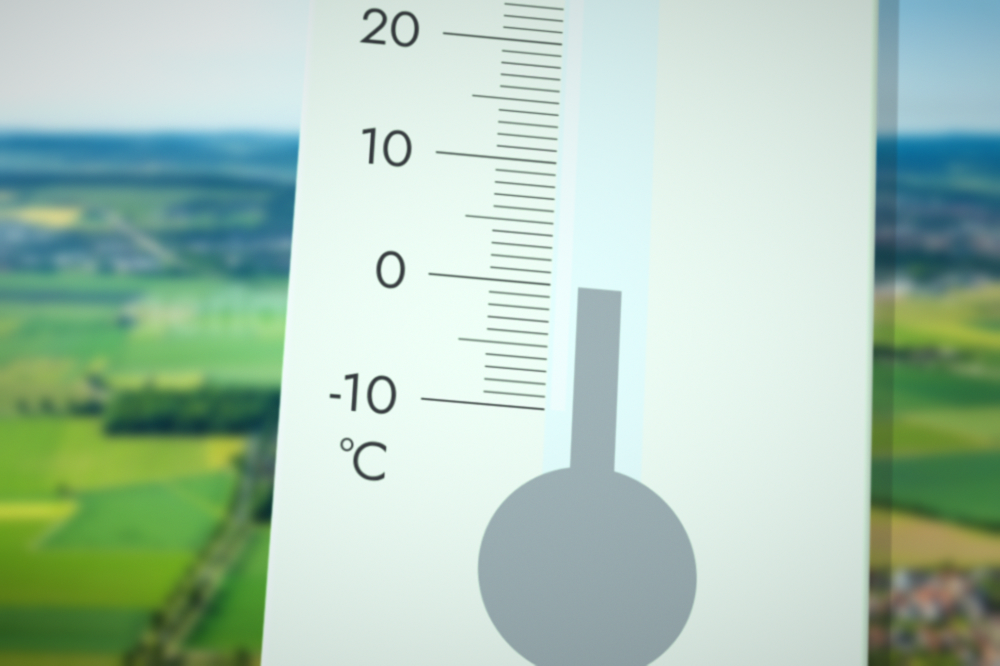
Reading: **0** °C
